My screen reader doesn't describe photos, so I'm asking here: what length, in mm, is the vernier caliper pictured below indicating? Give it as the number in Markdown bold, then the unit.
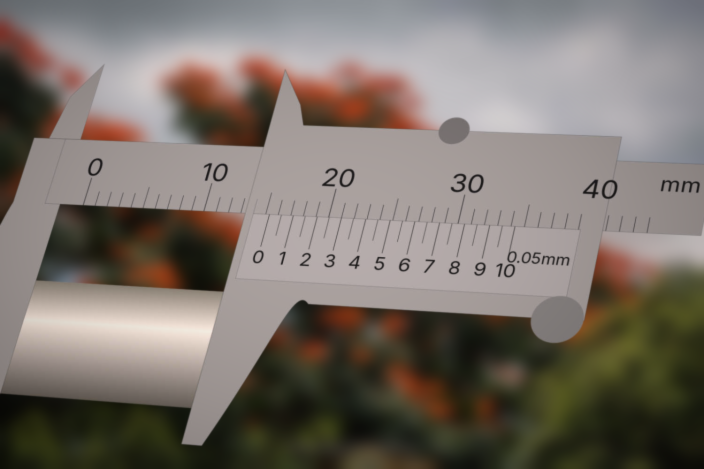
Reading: **15.3** mm
